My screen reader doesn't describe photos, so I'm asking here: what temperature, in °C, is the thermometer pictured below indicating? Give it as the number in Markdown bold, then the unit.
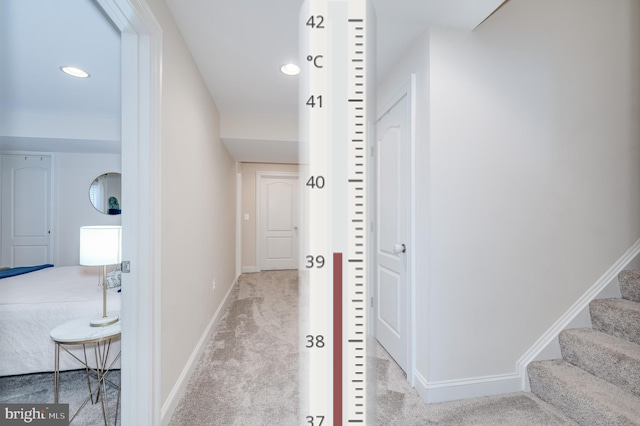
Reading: **39.1** °C
